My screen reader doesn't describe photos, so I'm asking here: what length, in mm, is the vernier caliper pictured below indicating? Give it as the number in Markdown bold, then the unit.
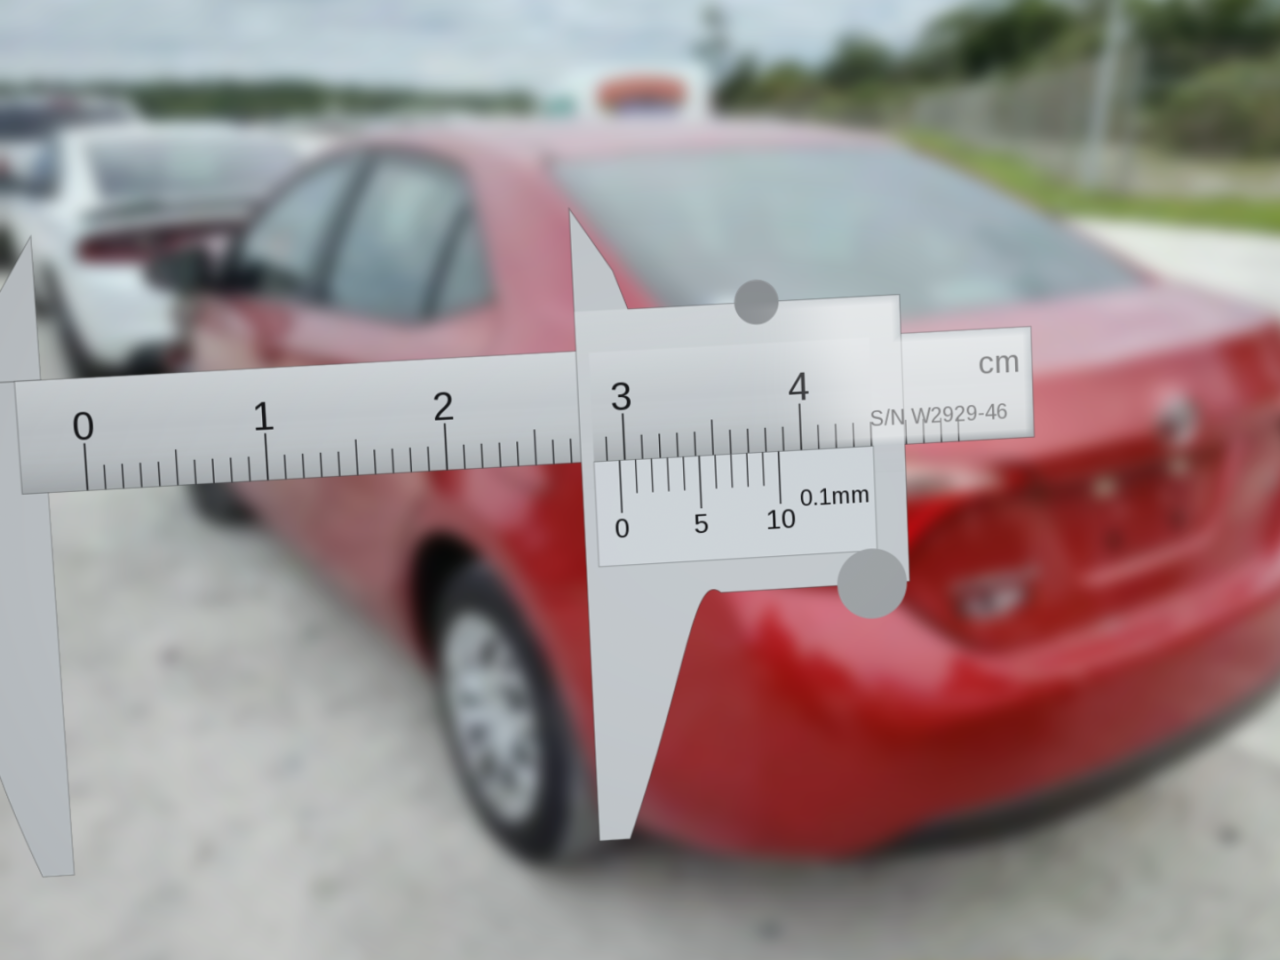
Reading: **29.7** mm
